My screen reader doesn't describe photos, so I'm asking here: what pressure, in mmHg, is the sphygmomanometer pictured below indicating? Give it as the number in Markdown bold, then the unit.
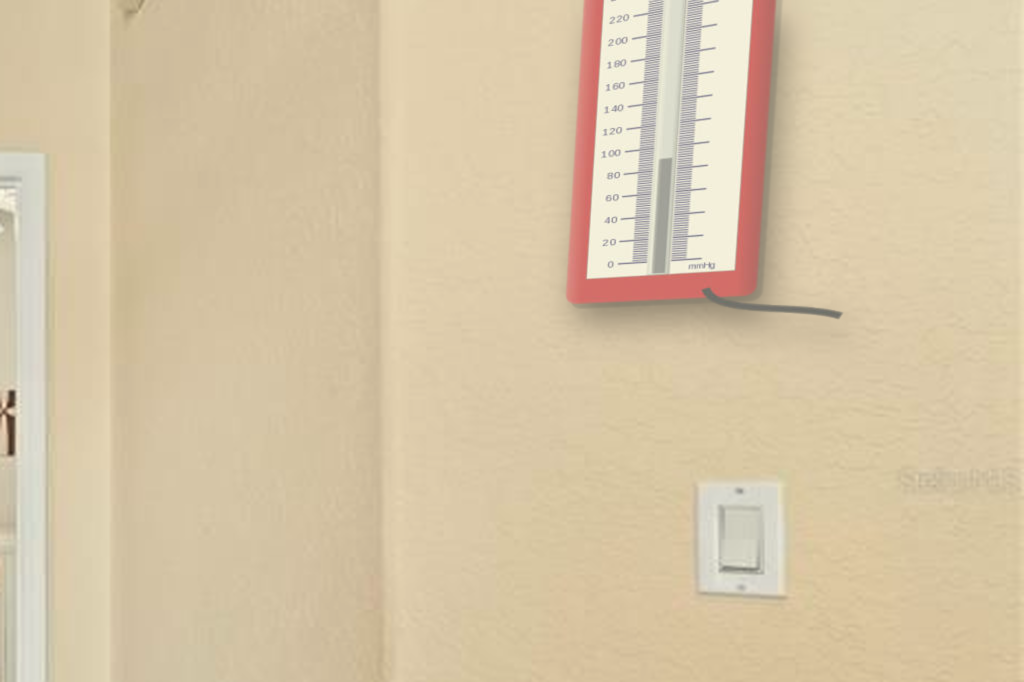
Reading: **90** mmHg
